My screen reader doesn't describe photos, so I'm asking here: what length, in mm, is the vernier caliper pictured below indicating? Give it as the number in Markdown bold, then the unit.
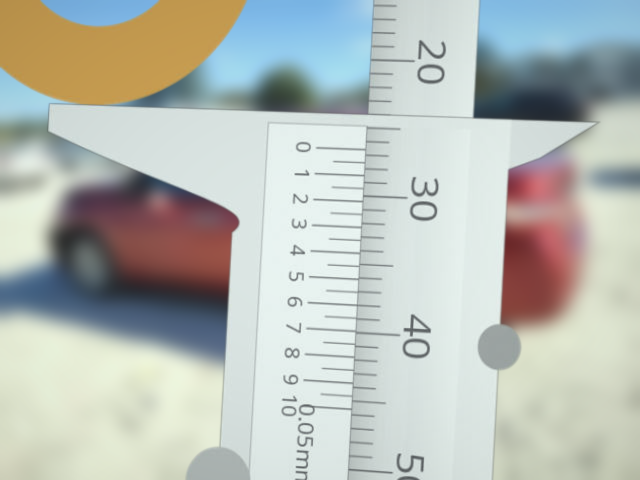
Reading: **26.6** mm
